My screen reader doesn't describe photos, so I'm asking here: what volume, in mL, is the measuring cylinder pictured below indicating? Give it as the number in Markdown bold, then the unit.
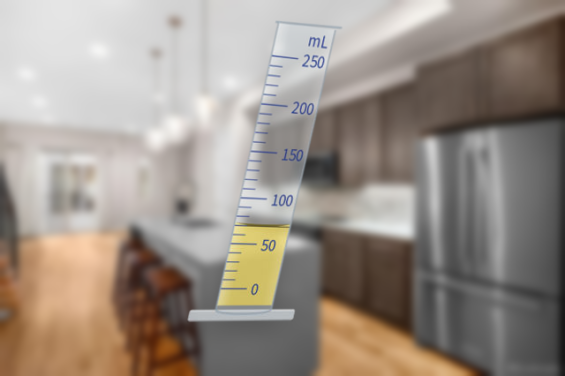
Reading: **70** mL
